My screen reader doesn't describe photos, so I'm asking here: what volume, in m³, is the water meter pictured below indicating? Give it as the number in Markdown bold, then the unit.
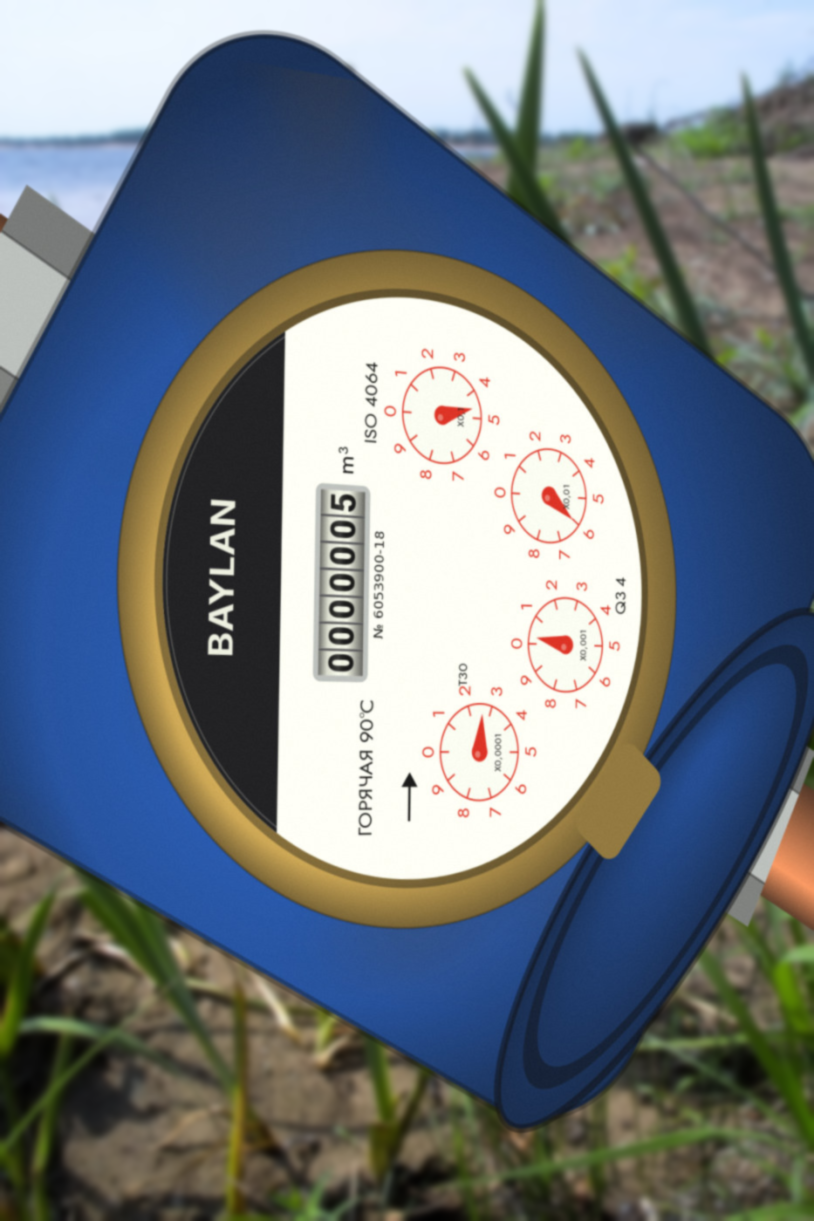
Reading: **5.4602** m³
